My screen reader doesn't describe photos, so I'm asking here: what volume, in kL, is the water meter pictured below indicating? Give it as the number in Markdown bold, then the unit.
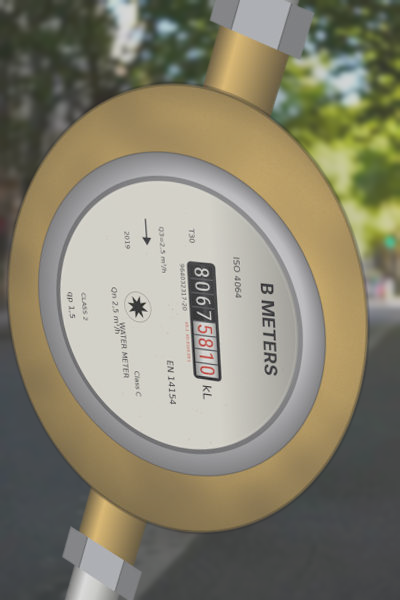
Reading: **8067.5810** kL
